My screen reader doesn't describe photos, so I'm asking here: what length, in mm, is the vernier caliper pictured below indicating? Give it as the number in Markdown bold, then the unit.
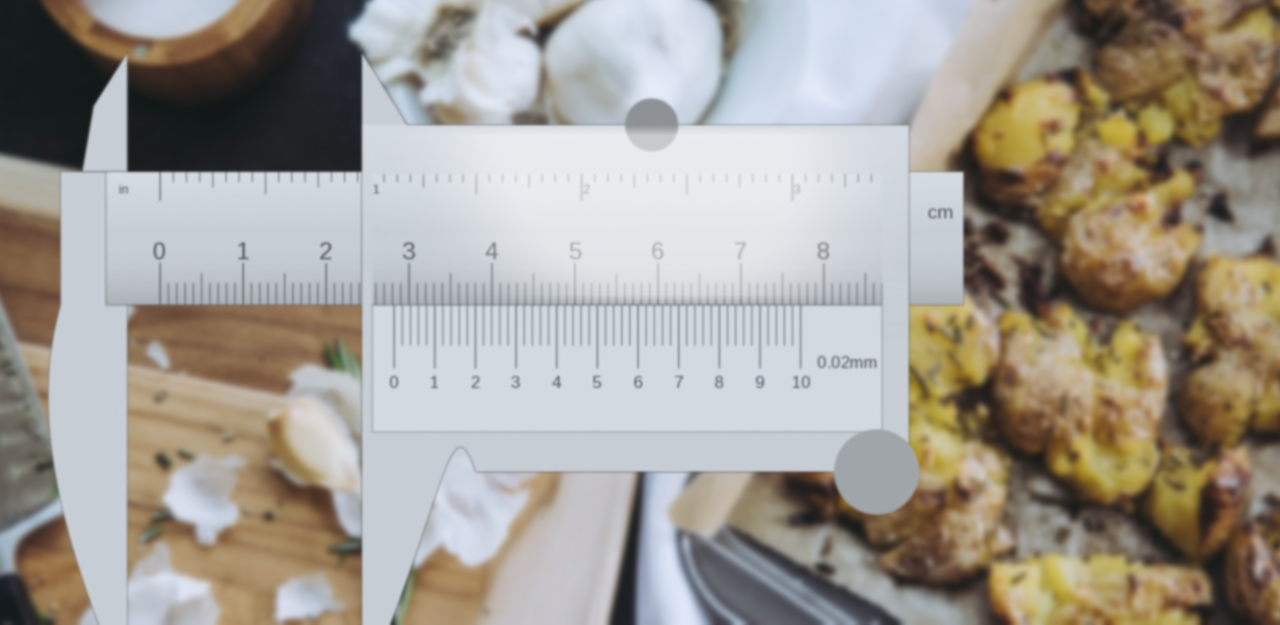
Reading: **28.2** mm
